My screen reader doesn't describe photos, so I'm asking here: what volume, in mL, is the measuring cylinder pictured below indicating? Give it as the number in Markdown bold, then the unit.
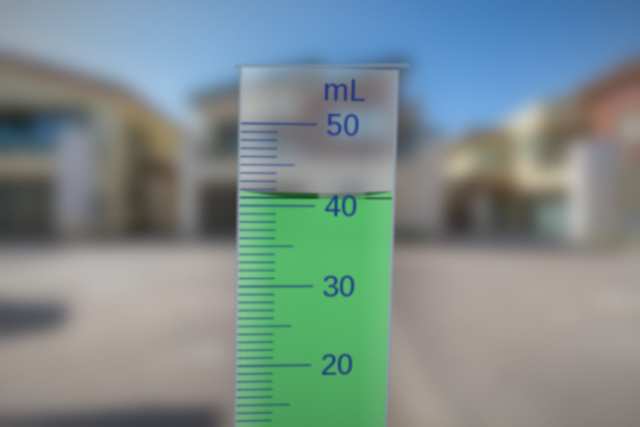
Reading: **41** mL
